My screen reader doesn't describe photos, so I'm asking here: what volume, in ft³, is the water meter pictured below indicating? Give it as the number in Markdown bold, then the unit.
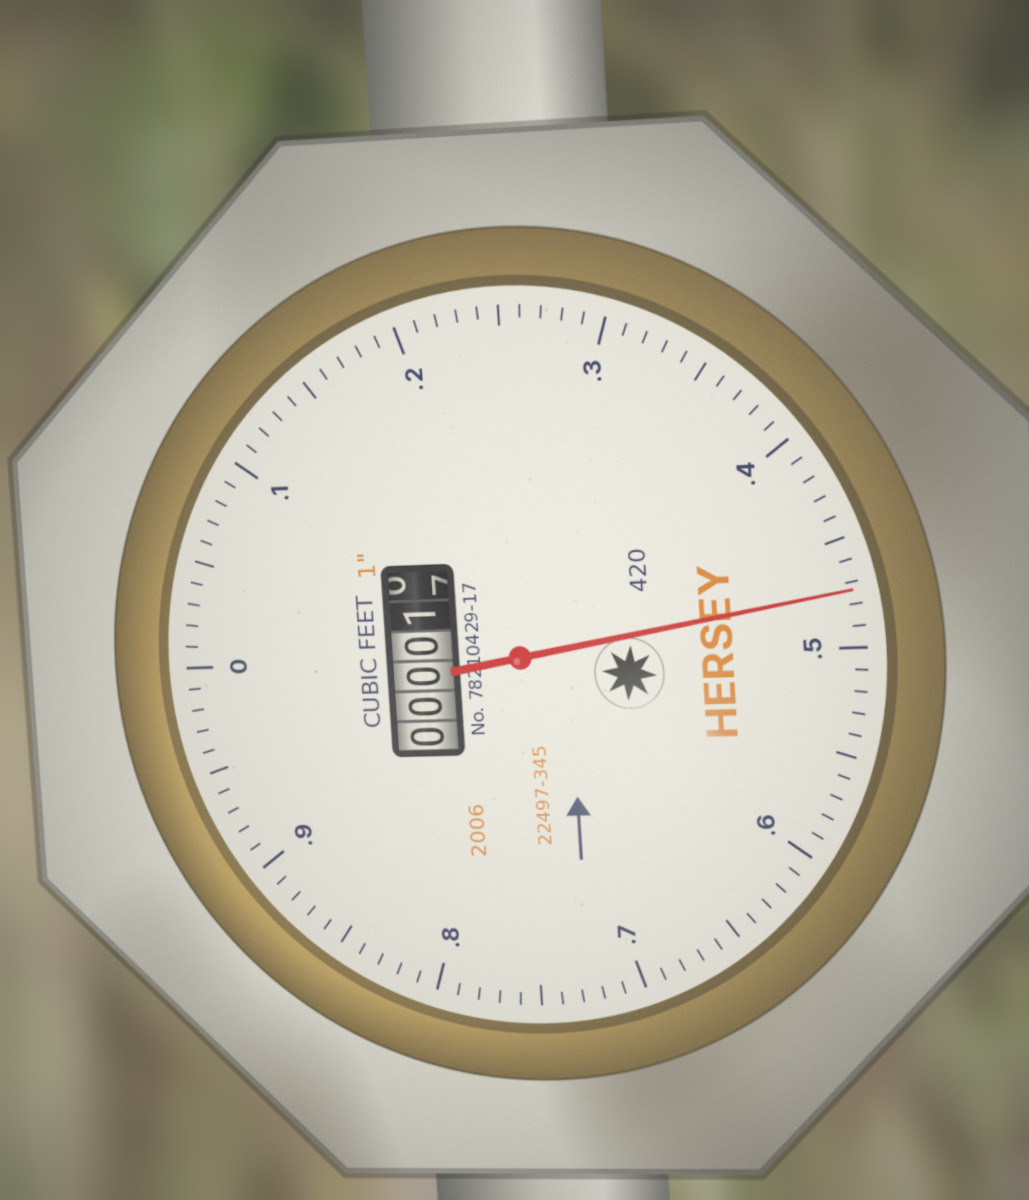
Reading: **16.47** ft³
